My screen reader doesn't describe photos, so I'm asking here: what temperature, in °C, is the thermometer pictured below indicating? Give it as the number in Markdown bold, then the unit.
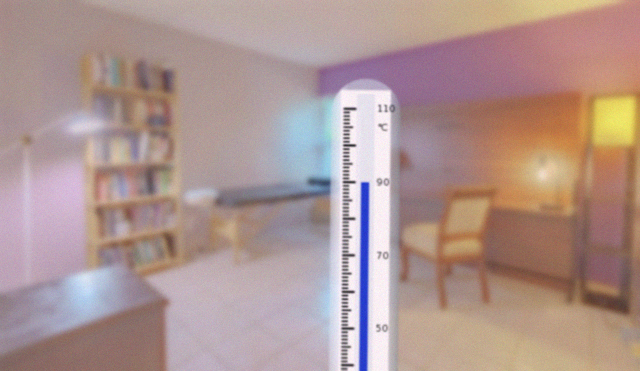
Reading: **90** °C
